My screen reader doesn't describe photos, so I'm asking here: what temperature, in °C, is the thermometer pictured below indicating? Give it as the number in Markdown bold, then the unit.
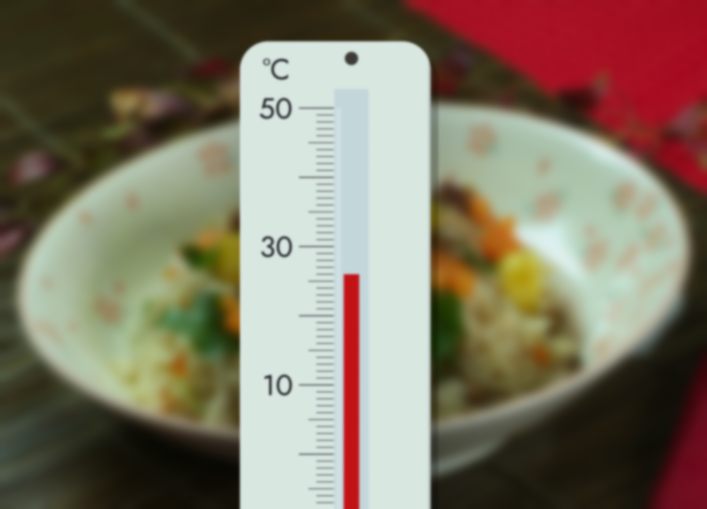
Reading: **26** °C
